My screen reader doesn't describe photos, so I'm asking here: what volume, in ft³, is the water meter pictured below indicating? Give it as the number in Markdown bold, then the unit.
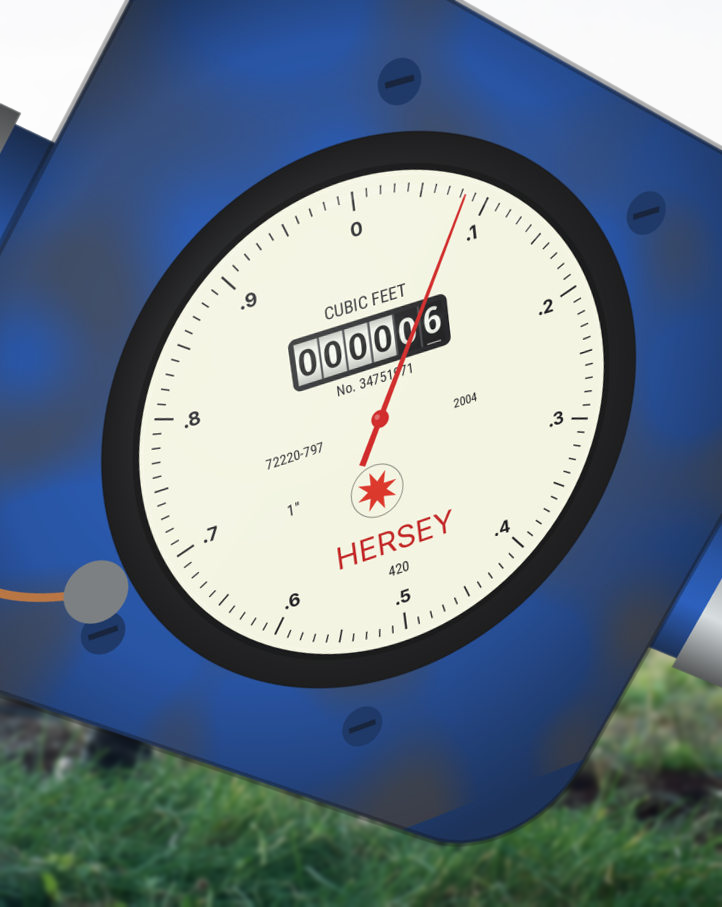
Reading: **6.08** ft³
